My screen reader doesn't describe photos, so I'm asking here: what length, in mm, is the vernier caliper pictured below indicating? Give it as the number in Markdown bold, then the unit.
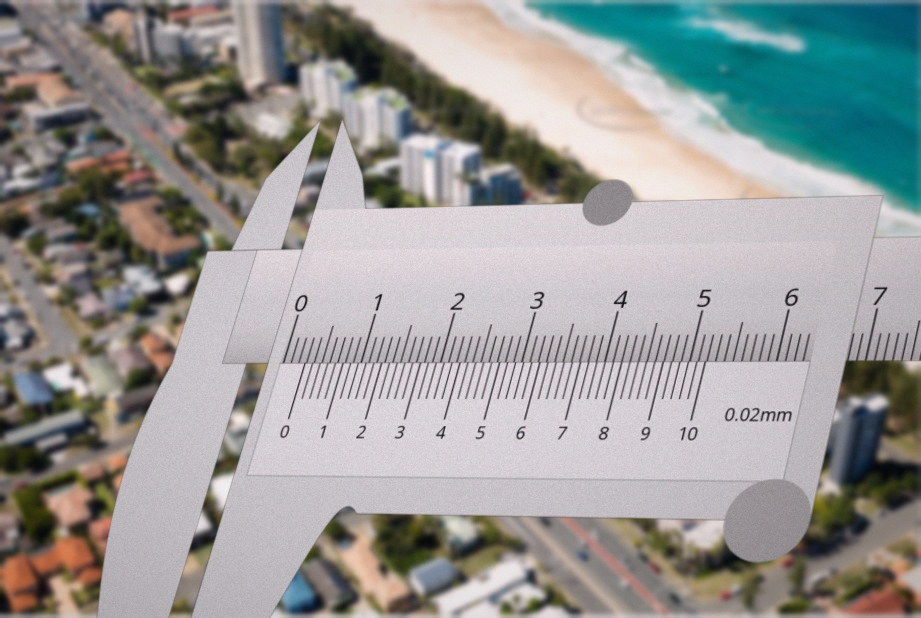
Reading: **2.8** mm
